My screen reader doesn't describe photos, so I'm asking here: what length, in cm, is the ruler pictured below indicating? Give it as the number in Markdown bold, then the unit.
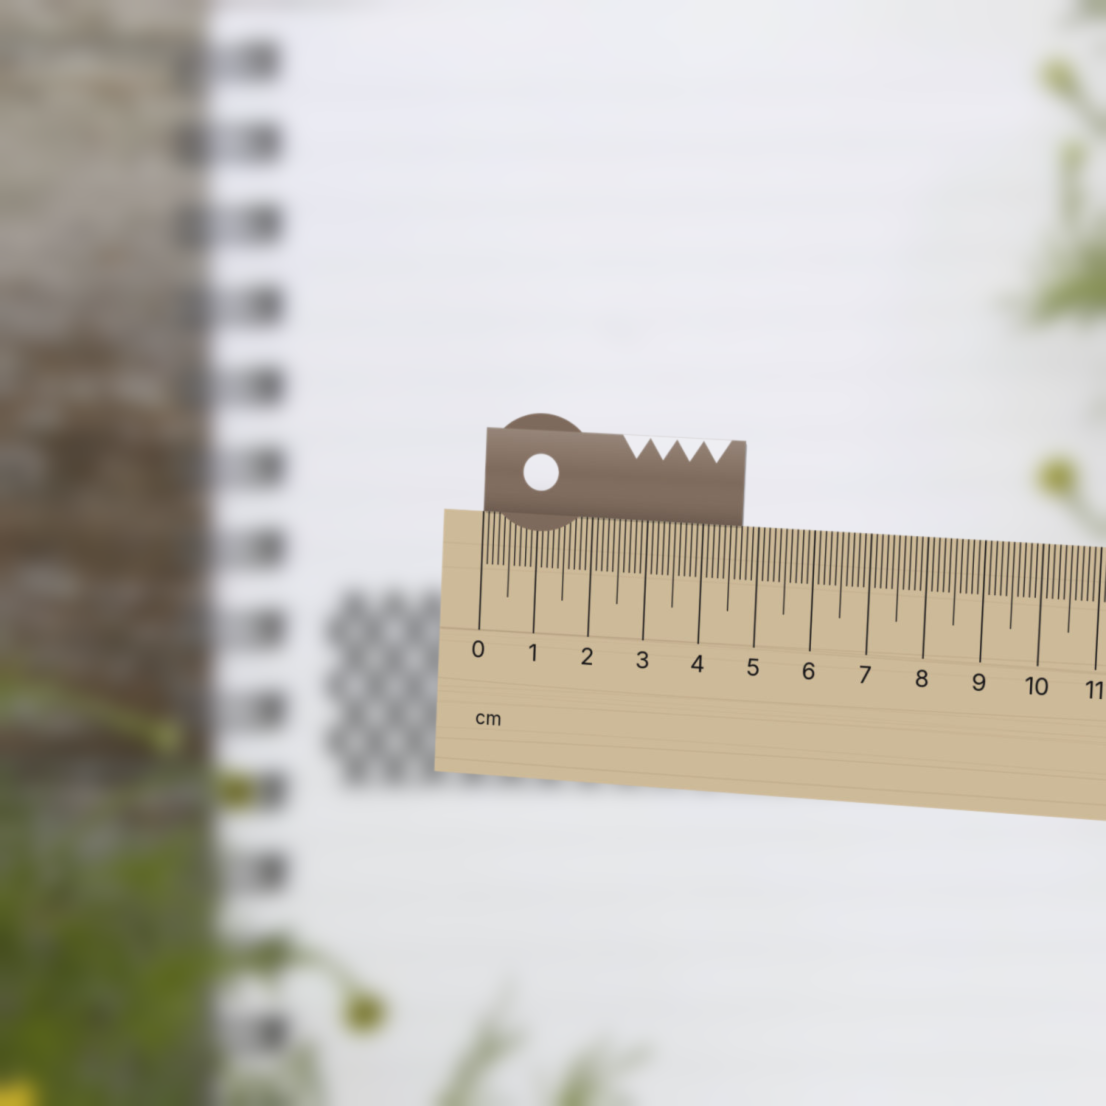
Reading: **4.7** cm
